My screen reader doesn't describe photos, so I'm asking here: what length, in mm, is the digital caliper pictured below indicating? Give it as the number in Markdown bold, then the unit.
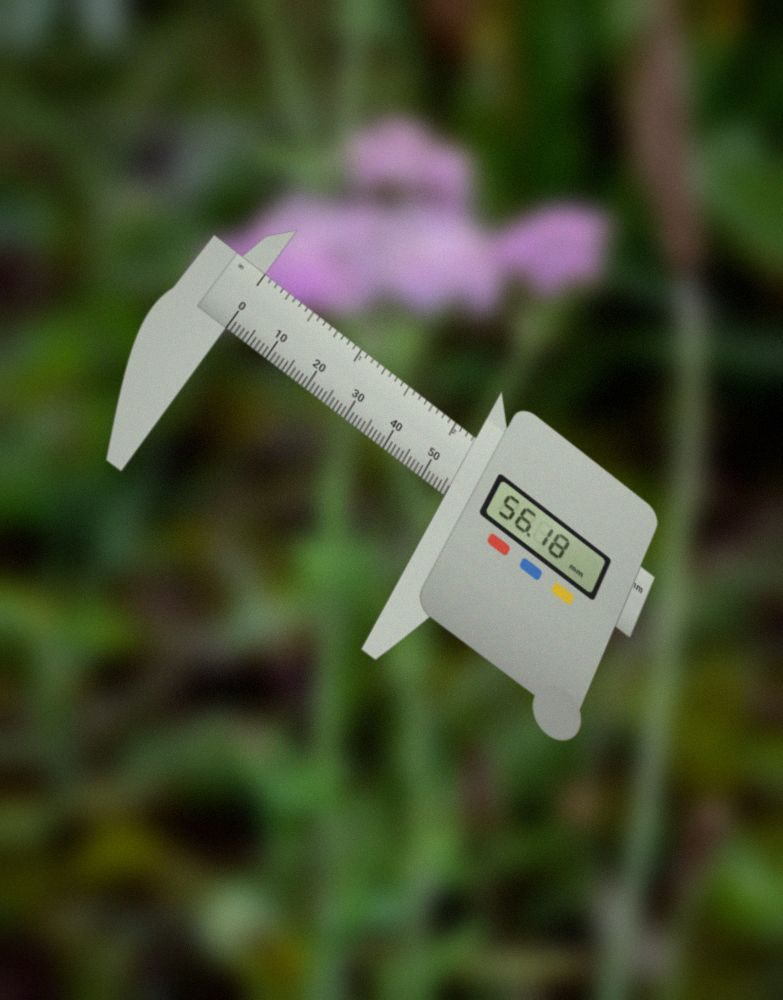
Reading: **56.18** mm
